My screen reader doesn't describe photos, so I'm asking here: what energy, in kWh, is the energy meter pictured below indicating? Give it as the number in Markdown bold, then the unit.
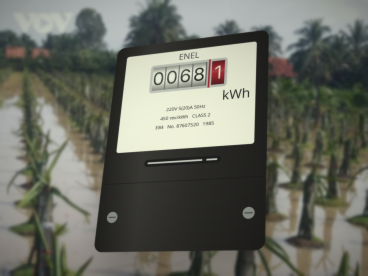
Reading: **68.1** kWh
